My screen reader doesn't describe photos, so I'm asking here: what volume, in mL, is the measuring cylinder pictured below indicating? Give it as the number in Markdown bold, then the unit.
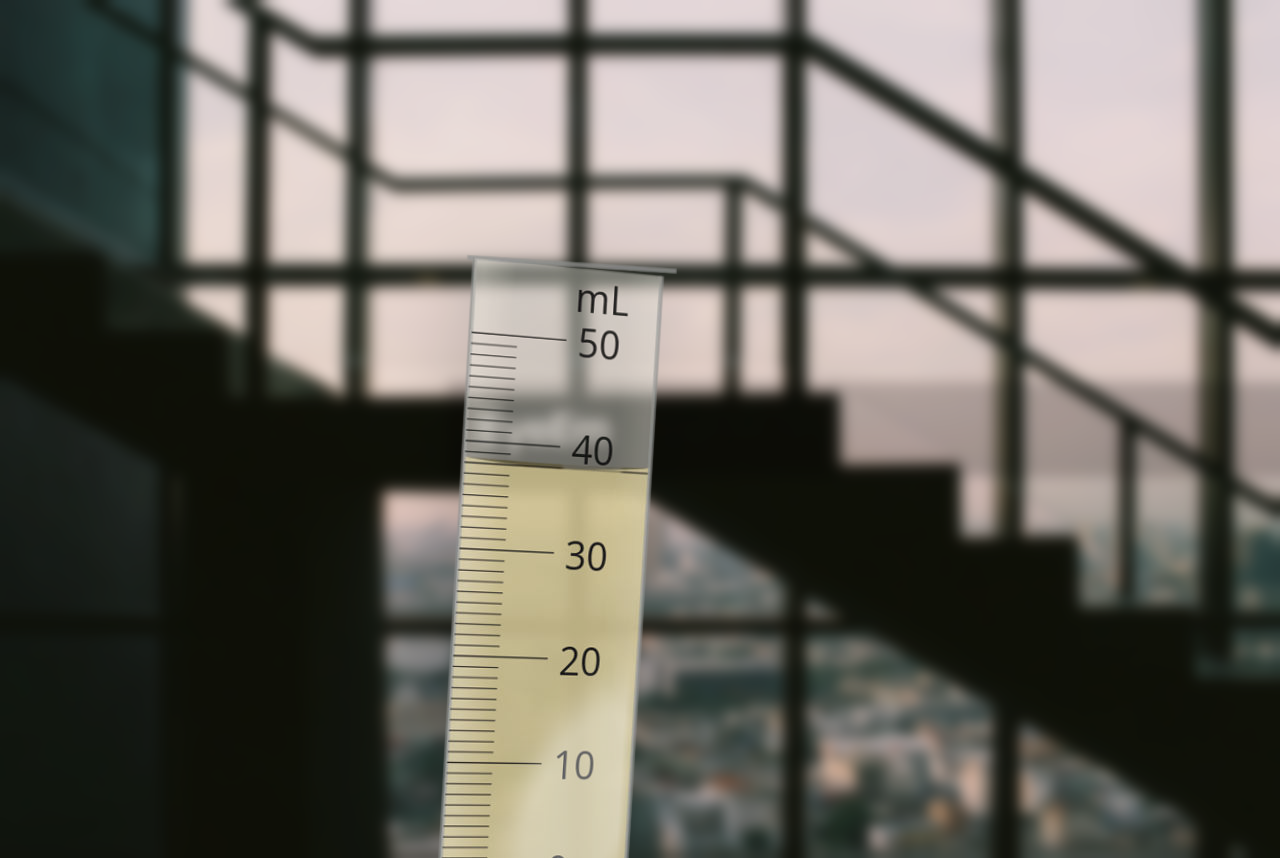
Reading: **38** mL
